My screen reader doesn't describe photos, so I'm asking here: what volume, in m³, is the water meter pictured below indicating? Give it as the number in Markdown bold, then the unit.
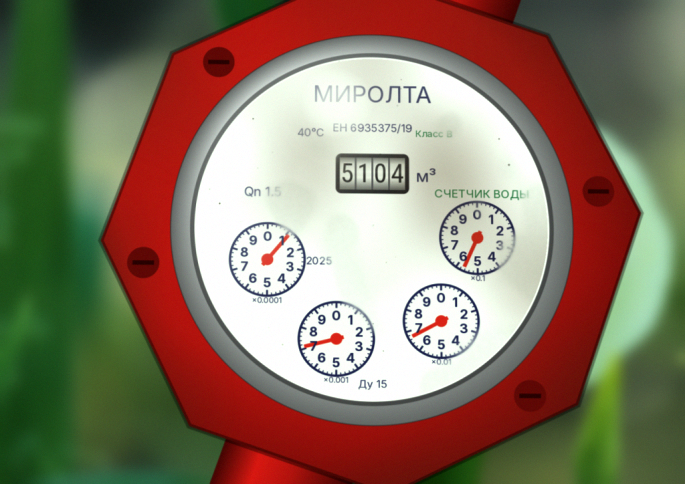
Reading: **5104.5671** m³
